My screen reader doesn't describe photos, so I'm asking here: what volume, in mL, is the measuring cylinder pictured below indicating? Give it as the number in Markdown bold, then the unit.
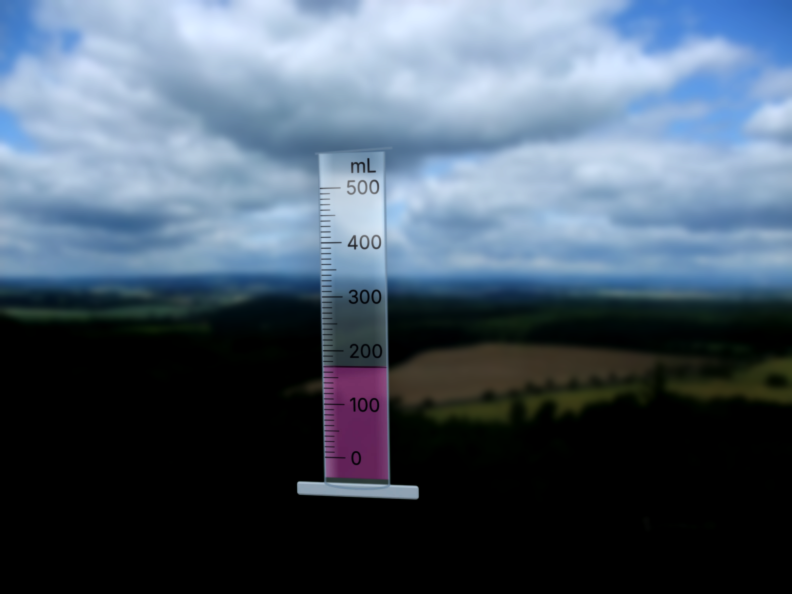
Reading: **170** mL
